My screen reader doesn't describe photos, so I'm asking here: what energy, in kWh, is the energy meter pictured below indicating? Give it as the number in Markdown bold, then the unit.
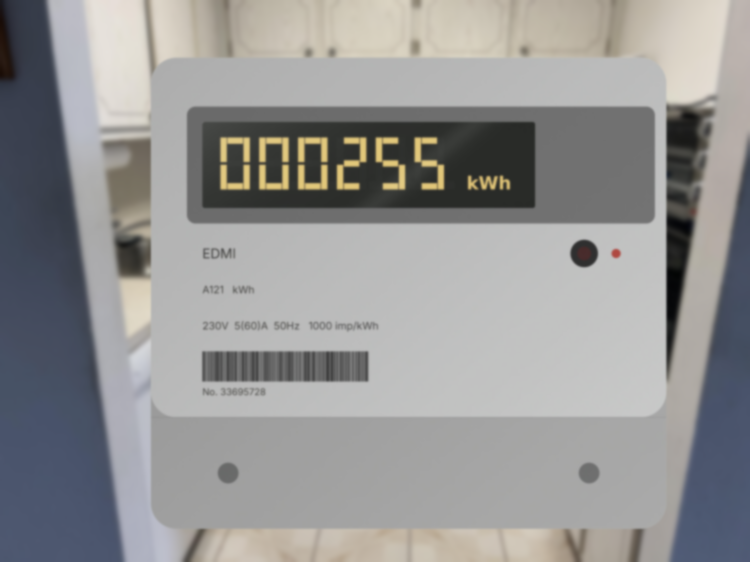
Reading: **255** kWh
